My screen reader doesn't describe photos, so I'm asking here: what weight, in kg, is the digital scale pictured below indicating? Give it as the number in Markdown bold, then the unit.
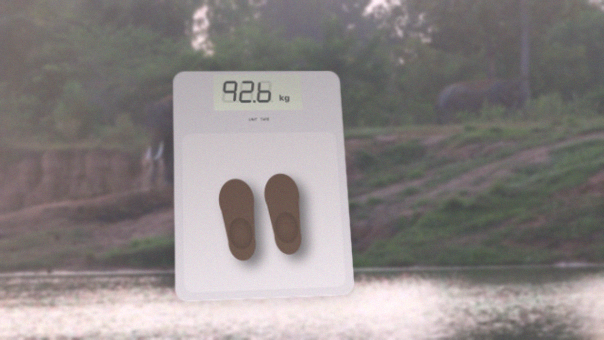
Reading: **92.6** kg
